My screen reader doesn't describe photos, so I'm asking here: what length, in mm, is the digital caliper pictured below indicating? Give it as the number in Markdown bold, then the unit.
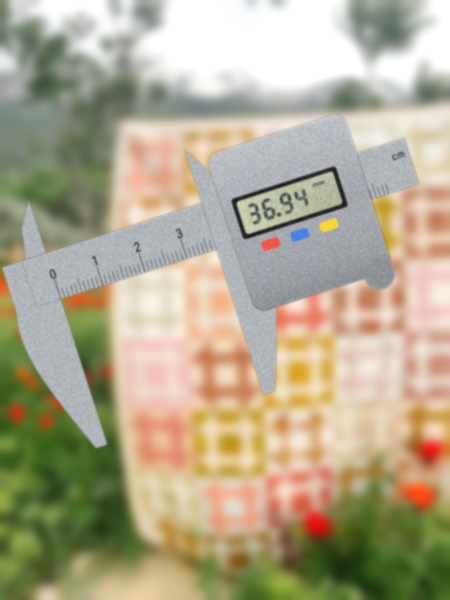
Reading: **36.94** mm
